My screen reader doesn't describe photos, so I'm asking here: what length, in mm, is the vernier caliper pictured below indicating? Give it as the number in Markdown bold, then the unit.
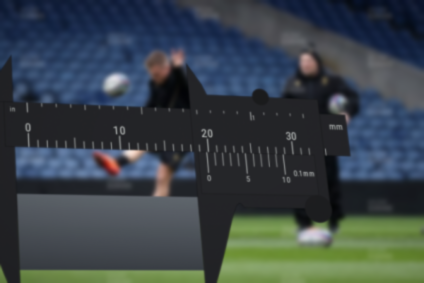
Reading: **19.8** mm
